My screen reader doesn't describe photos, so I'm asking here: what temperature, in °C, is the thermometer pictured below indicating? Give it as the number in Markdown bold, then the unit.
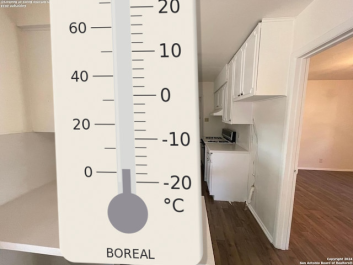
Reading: **-17** °C
